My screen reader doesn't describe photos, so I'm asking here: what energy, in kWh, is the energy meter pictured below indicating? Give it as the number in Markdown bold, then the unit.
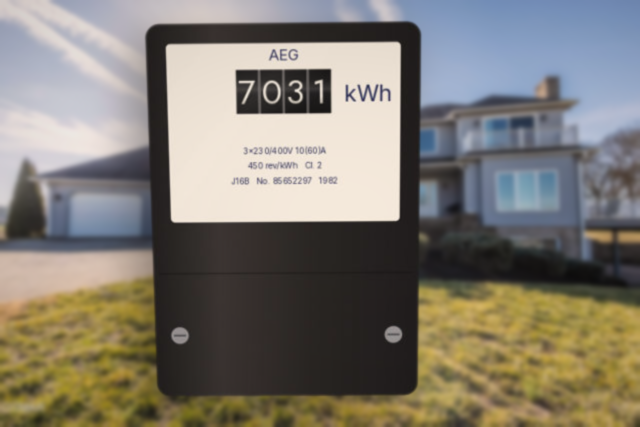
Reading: **7031** kWh
